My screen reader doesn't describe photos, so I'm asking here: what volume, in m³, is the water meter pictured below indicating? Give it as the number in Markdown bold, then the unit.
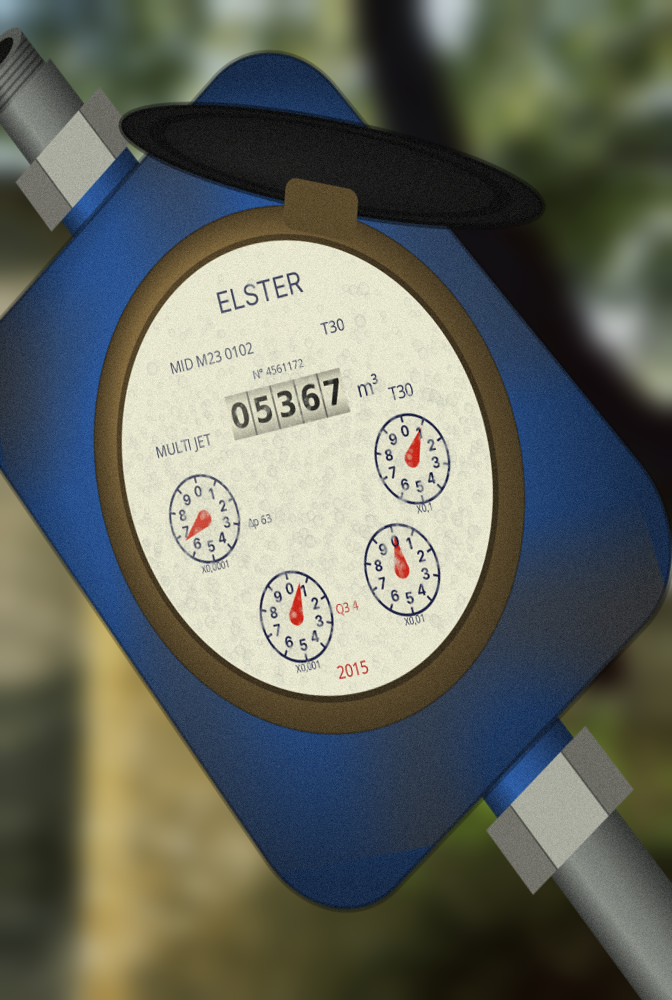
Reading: **5367.1006** m³
